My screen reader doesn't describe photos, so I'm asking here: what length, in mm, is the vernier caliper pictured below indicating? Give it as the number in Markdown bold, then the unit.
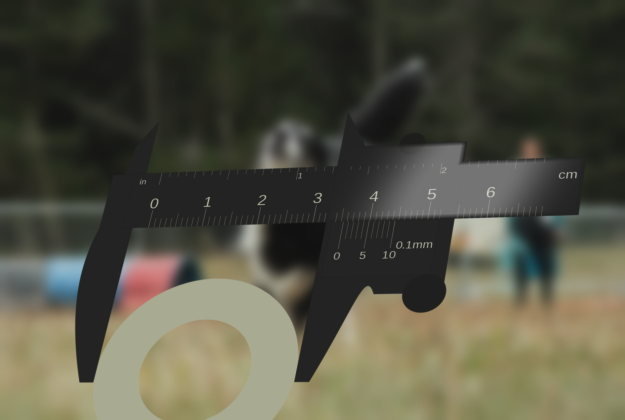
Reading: **35.4** mm
